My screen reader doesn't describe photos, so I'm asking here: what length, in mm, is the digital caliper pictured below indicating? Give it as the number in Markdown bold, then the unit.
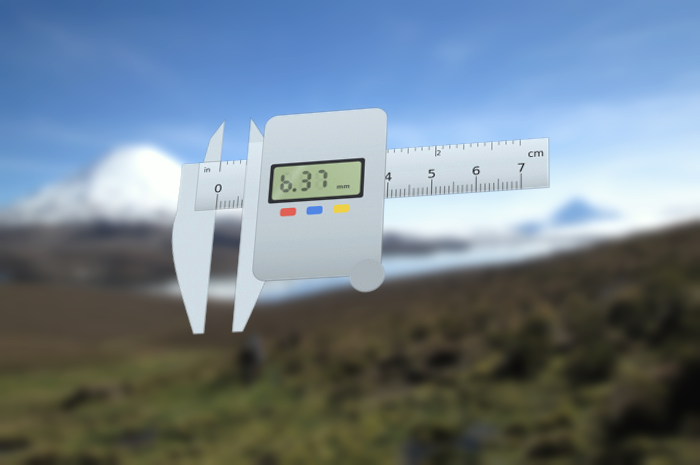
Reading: **6.37** mm
